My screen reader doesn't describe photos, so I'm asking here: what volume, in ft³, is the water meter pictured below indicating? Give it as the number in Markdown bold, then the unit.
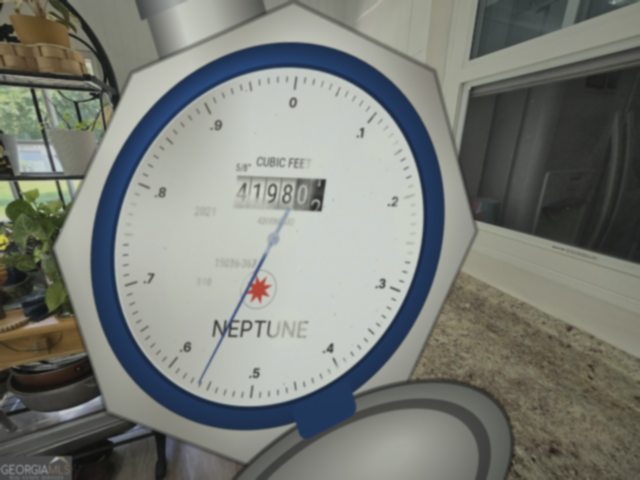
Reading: **419801.56** ft³
